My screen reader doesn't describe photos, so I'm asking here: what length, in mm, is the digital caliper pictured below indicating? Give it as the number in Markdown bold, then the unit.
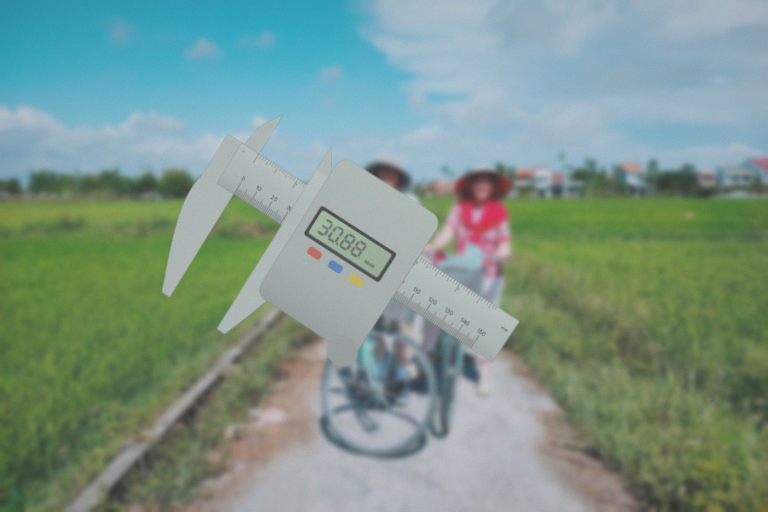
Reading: **30.88** mm
